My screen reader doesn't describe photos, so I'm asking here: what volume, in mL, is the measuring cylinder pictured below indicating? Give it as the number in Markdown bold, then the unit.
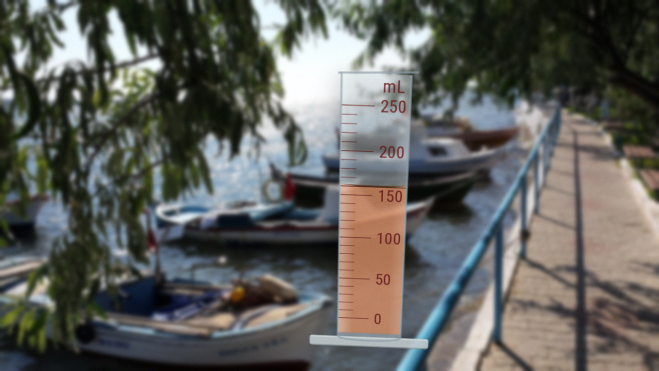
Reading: **160** mL
